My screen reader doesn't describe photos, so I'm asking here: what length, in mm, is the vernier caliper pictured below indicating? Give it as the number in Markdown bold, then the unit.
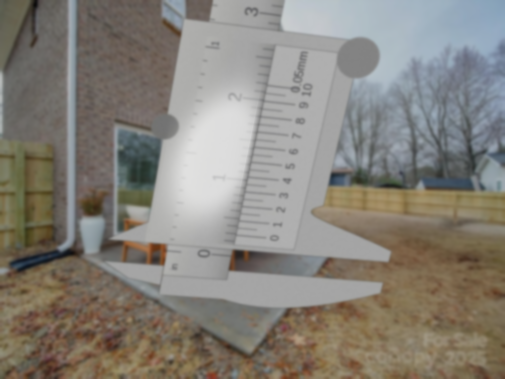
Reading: **2.8** mm
